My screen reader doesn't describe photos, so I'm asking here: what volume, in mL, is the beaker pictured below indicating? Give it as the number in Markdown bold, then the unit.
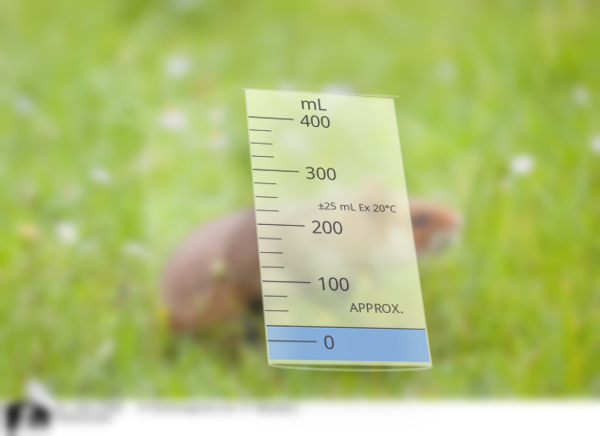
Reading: **25** mL
